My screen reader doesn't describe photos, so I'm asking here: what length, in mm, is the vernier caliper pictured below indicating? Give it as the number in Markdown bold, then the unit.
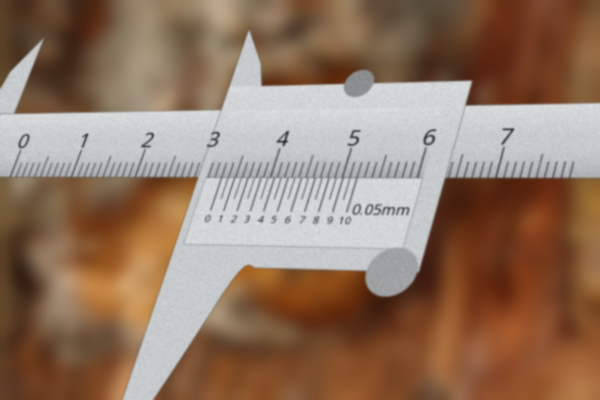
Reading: **33.0** mm
